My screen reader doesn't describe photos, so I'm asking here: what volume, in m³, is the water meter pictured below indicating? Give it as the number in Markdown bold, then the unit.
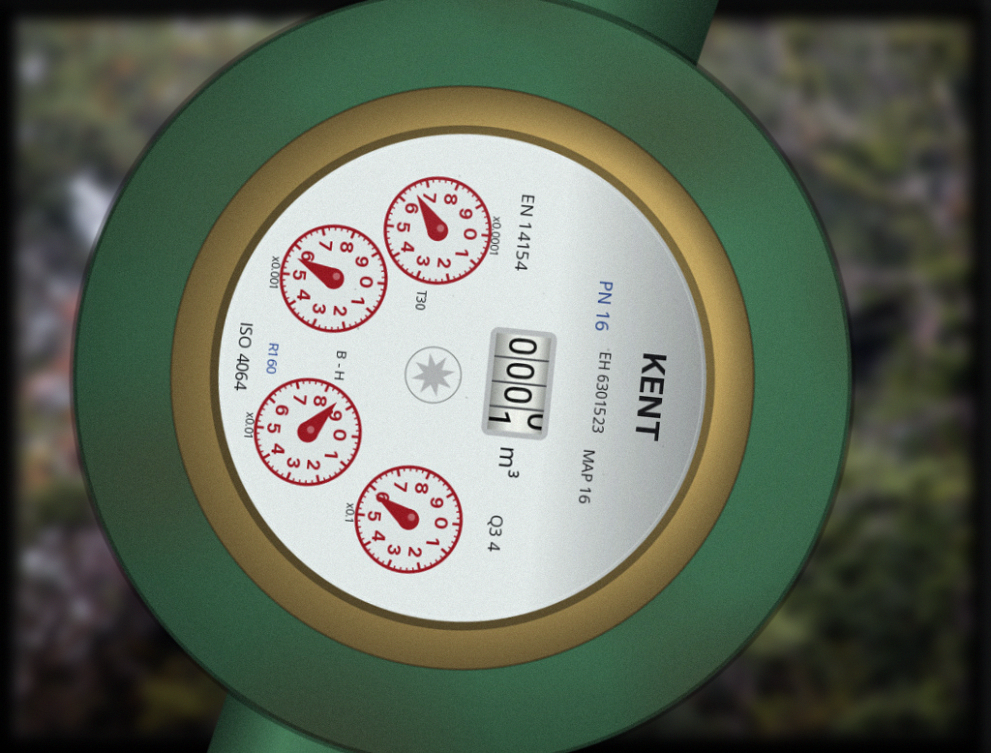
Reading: **0.5856** m³
